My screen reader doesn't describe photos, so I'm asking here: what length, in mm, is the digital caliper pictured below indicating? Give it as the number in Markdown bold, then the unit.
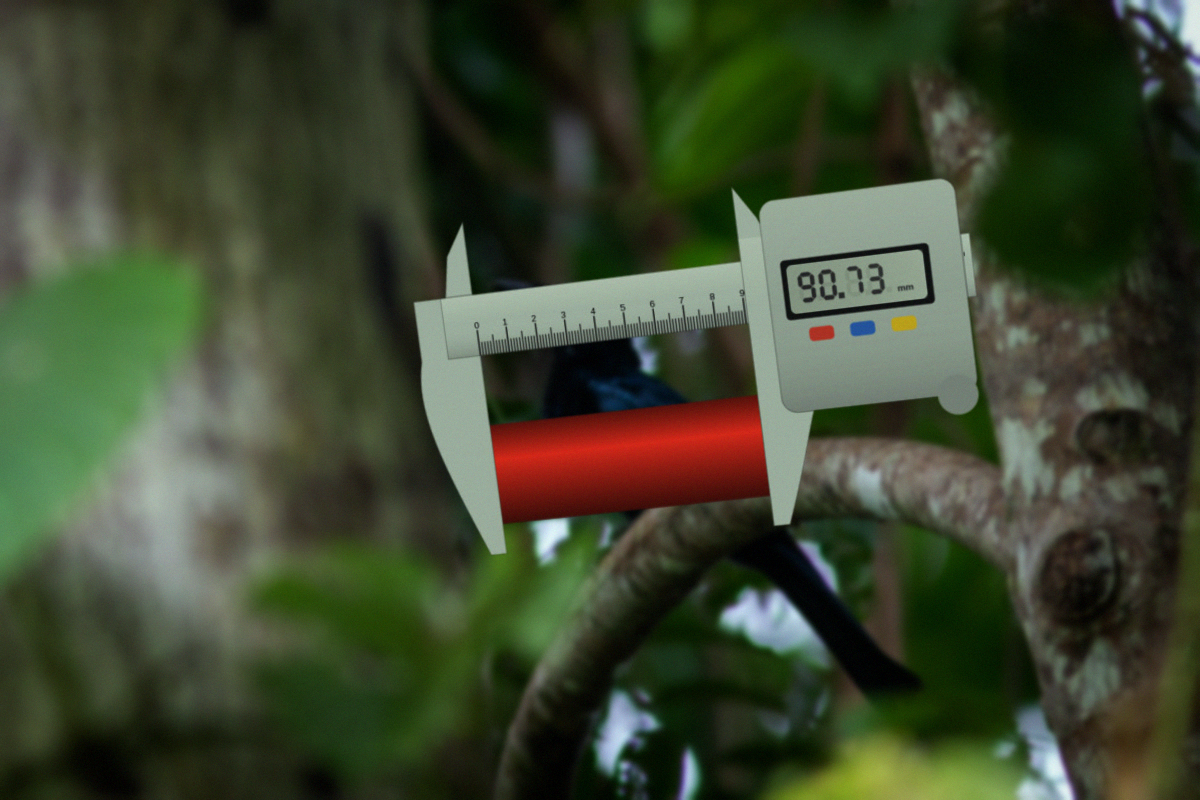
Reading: **90.73** mm
